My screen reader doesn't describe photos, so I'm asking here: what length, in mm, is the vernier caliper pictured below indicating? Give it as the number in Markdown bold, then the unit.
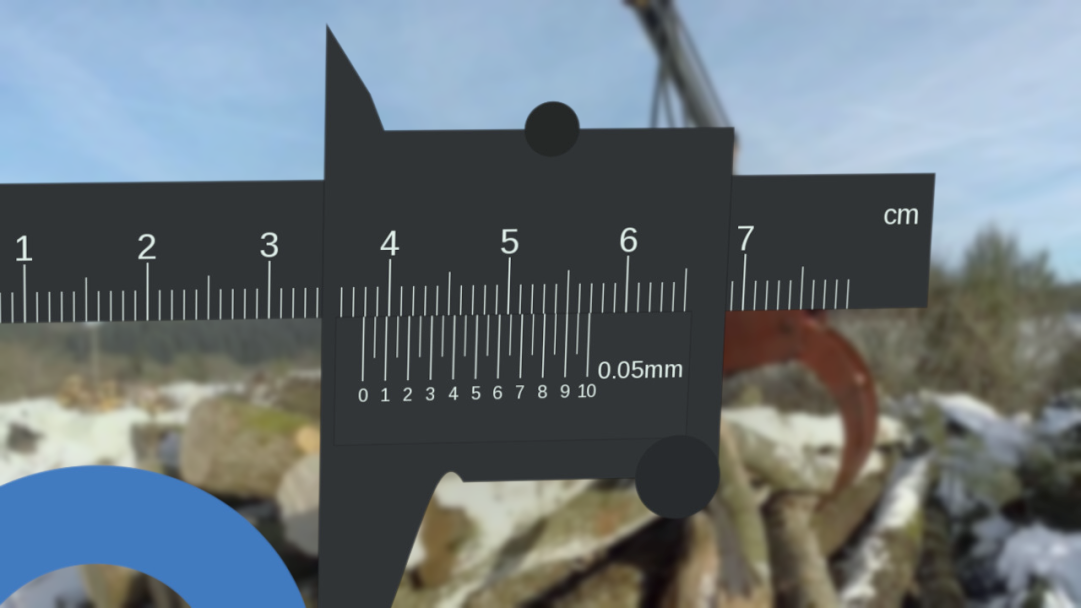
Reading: **37.9** mm
